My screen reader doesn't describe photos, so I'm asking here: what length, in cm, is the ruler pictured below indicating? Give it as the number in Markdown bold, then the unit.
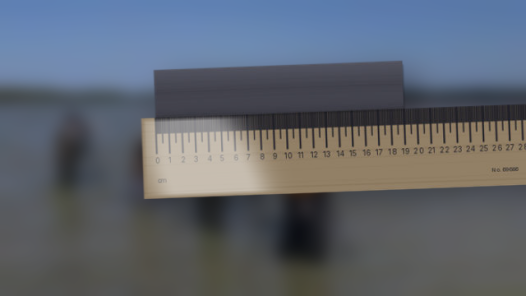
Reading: **19** cm
